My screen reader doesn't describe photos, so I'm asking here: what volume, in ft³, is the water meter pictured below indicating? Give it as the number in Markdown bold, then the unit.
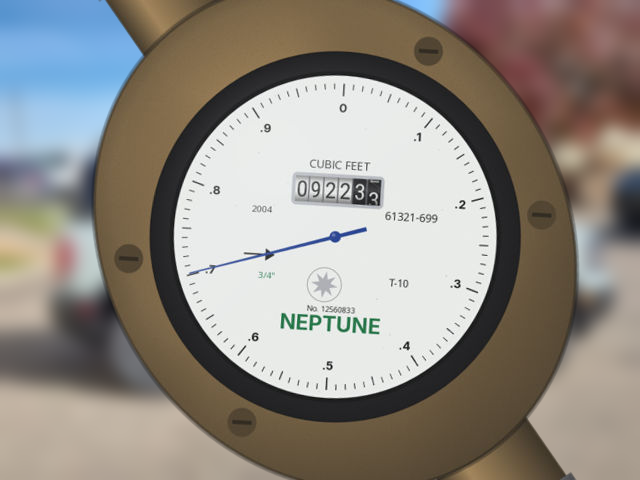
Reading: **92232.70** ft³
